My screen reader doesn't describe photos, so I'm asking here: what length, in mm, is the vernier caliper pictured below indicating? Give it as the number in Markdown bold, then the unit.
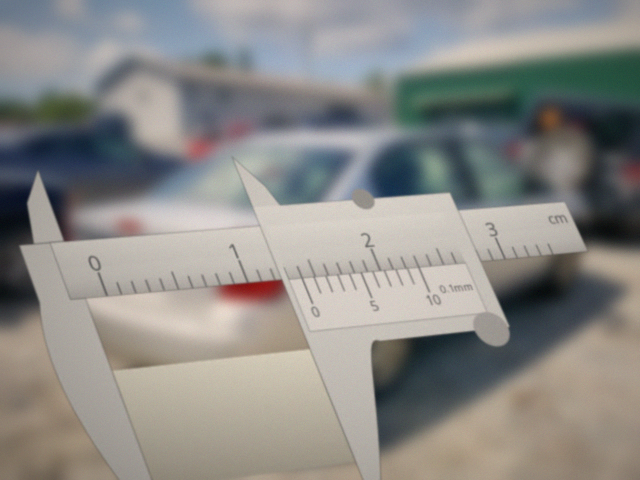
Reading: **14.0** mm
